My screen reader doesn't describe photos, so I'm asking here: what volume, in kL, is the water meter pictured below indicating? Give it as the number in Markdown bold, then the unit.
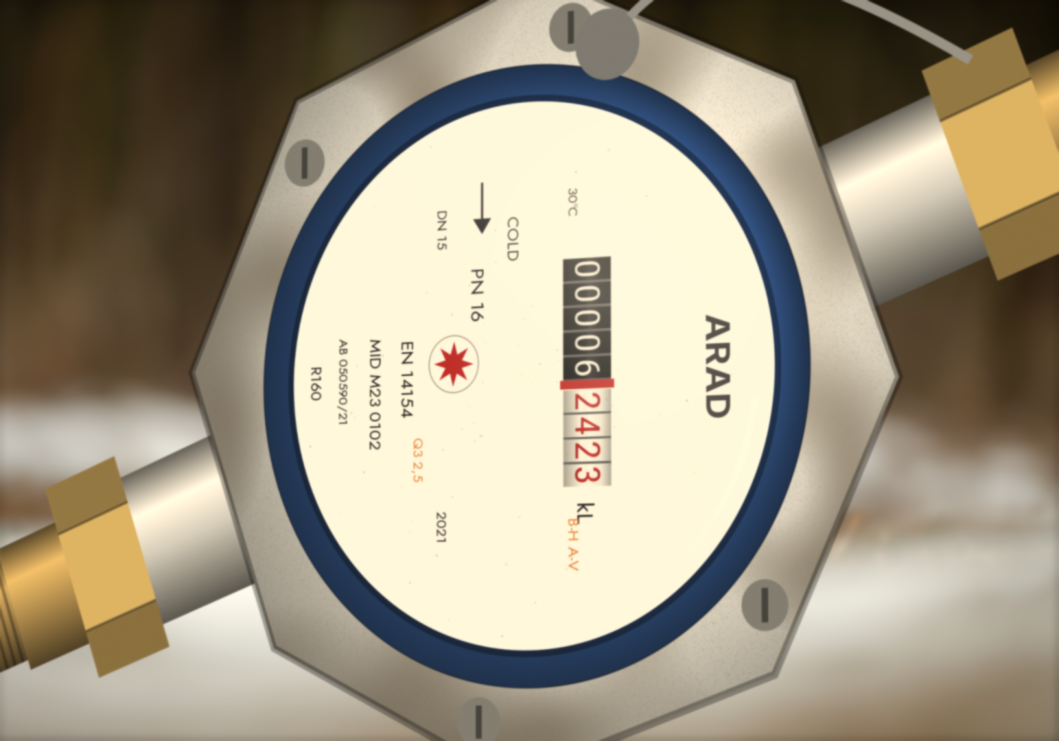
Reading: **6.2423** kL
